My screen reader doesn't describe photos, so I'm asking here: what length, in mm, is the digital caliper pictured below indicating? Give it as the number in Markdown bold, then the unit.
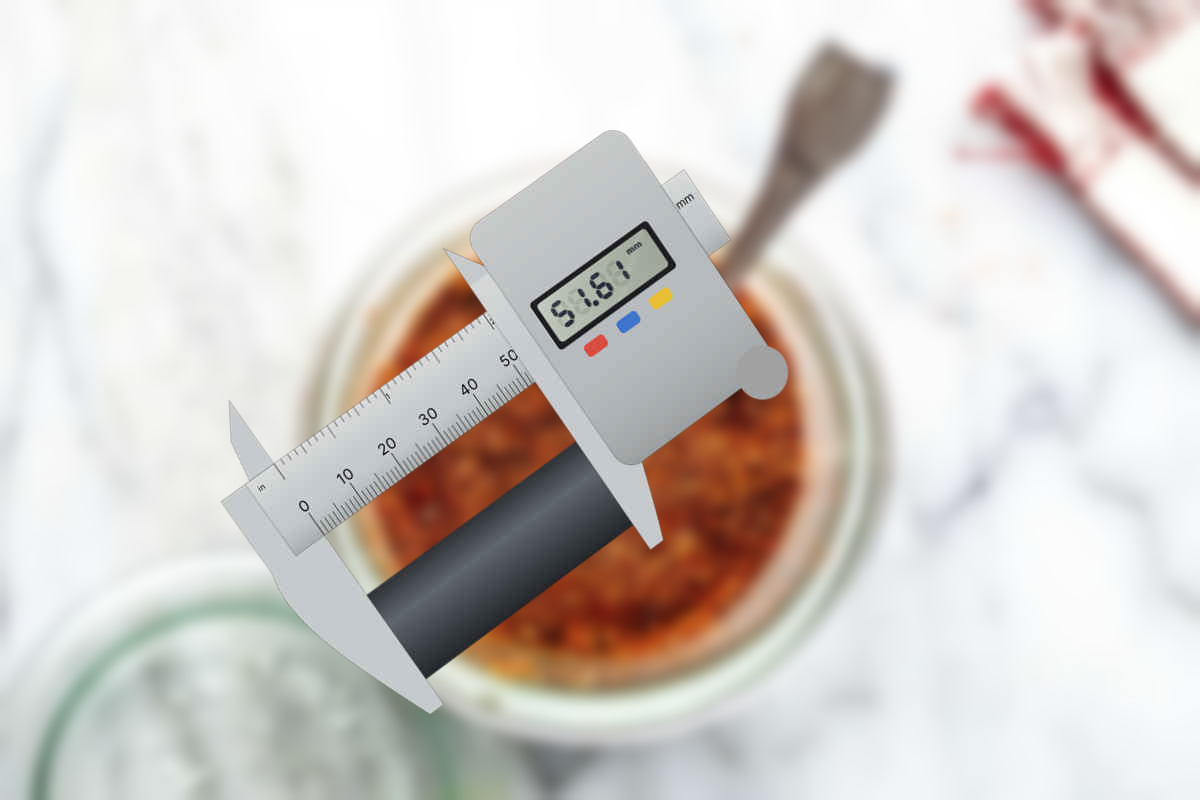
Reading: **51.61** mm
